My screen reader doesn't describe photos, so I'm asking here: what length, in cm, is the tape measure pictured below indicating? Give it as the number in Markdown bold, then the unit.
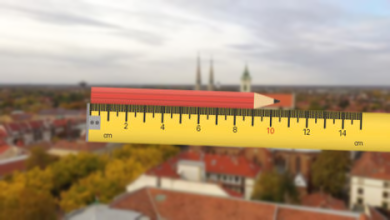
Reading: **10.5** cm
